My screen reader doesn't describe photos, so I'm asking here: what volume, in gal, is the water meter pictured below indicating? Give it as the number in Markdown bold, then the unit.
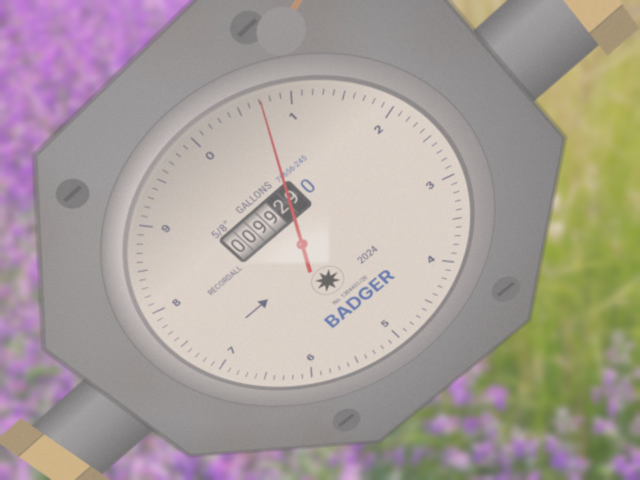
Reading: **99290.7** gal
